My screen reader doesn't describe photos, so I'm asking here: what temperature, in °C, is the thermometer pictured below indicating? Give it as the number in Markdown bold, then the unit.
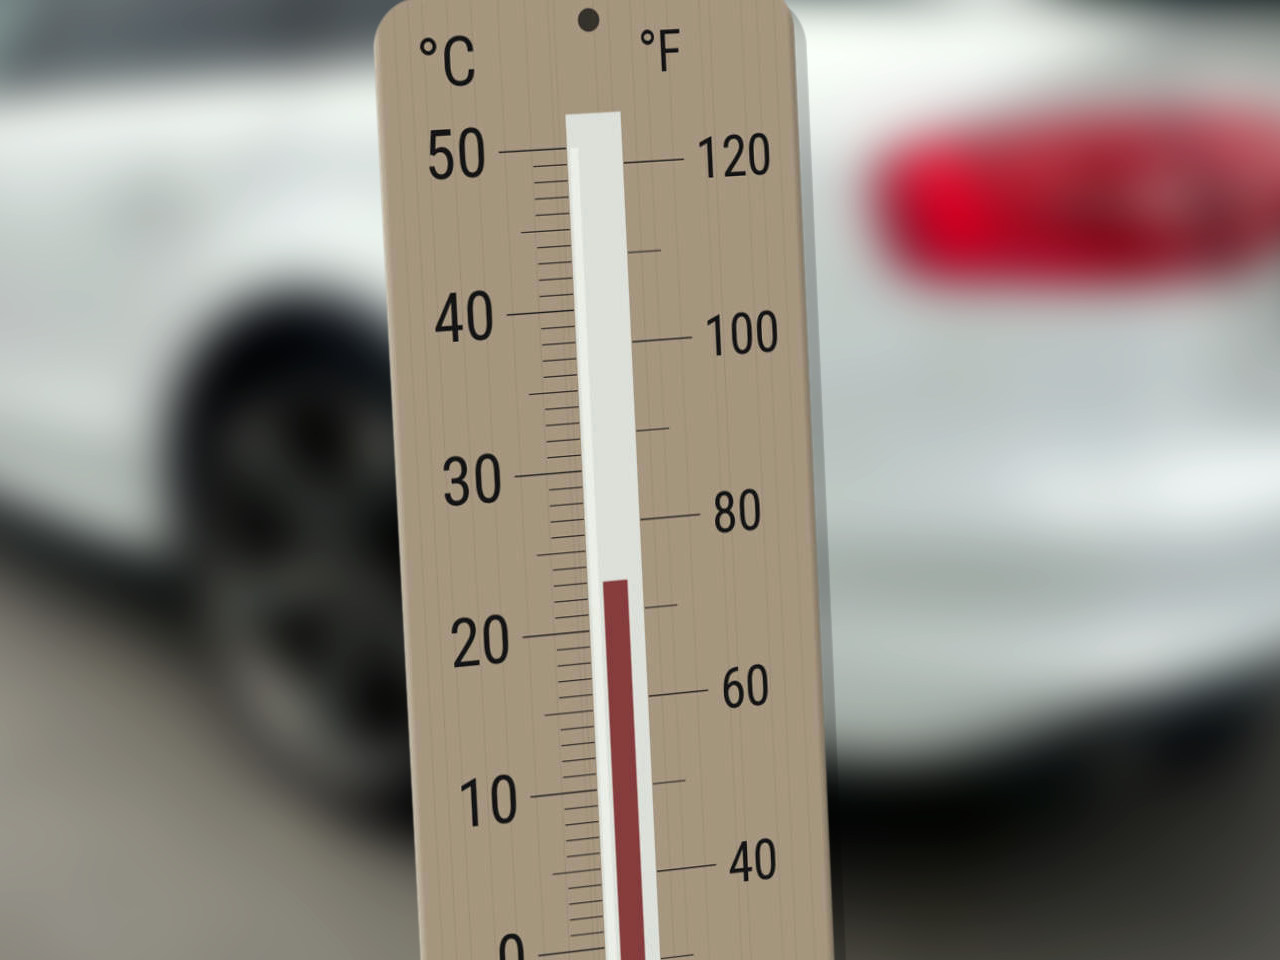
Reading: **23** °C
